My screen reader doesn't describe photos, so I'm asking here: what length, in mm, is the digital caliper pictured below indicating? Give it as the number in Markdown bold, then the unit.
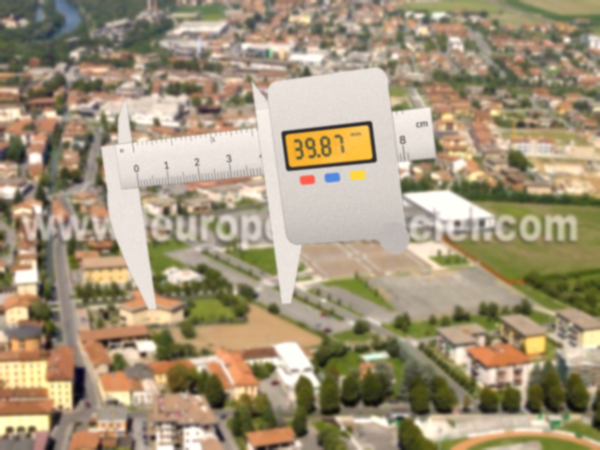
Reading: **39.87** mm
